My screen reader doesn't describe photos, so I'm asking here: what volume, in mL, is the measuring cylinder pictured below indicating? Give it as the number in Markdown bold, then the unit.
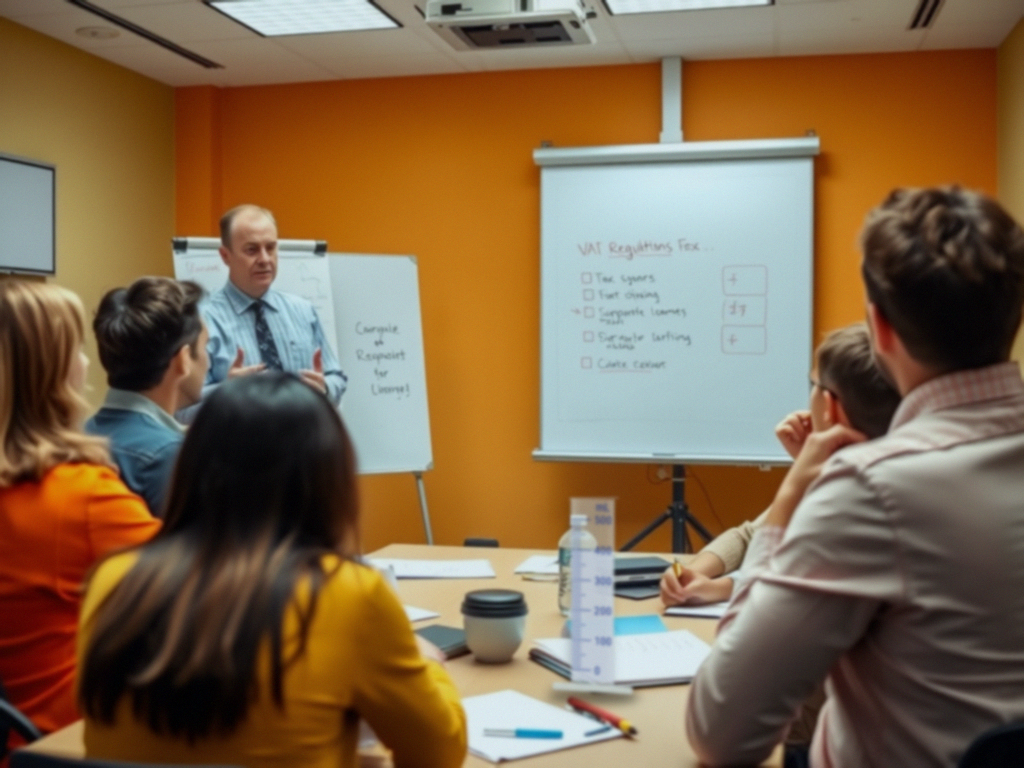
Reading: **400** mL
